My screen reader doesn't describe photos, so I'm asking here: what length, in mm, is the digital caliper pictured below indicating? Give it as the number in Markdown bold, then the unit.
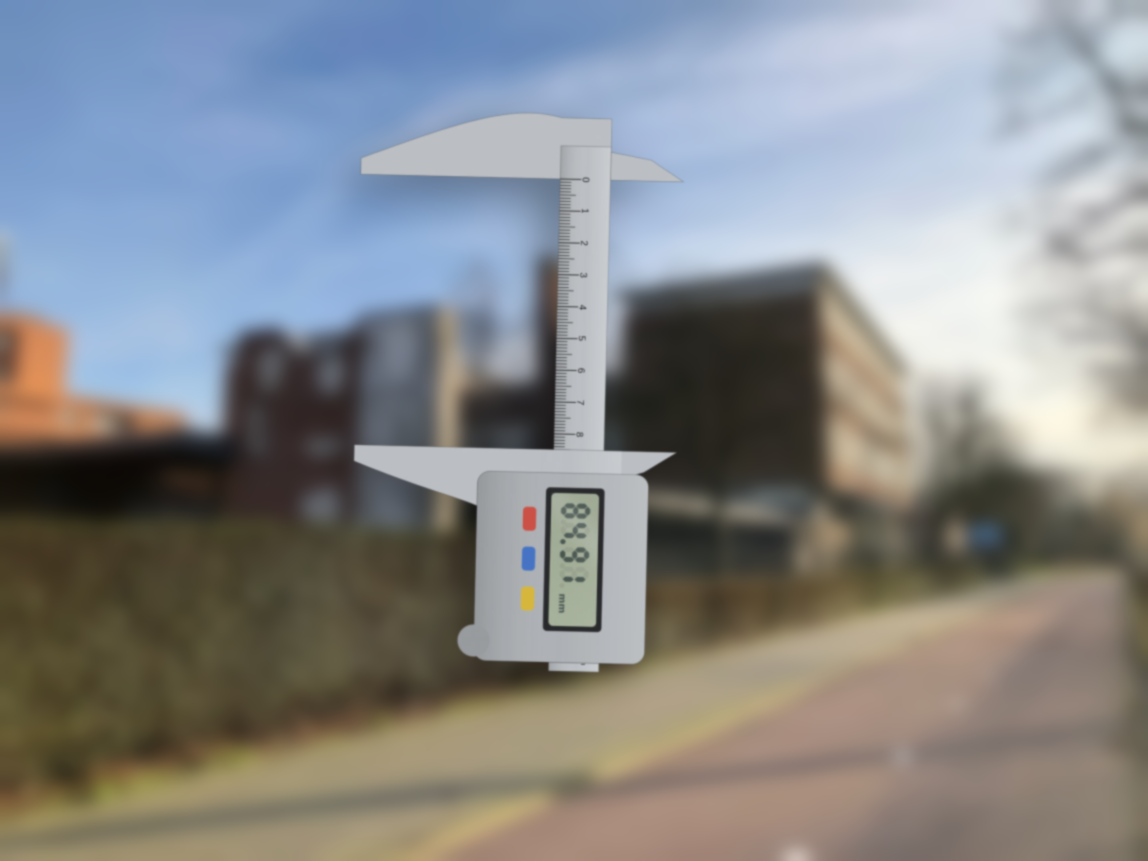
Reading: **84.91** mm
